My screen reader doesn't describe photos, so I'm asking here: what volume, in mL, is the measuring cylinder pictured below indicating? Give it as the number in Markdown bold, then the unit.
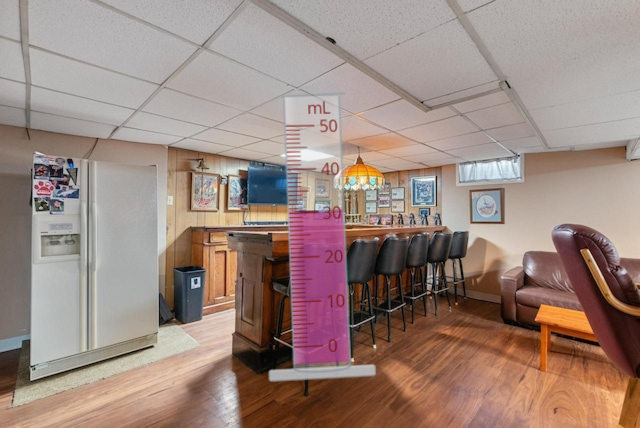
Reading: **30** mL
